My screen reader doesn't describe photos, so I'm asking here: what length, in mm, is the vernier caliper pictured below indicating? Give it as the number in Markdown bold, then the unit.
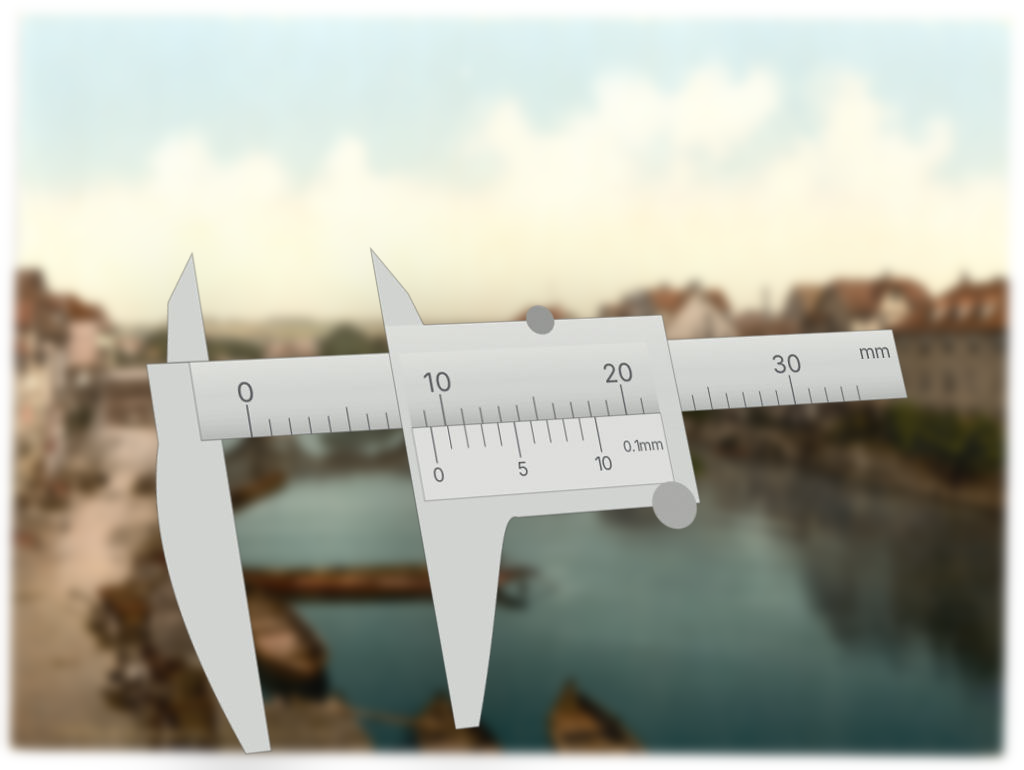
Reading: **9.2** mm
